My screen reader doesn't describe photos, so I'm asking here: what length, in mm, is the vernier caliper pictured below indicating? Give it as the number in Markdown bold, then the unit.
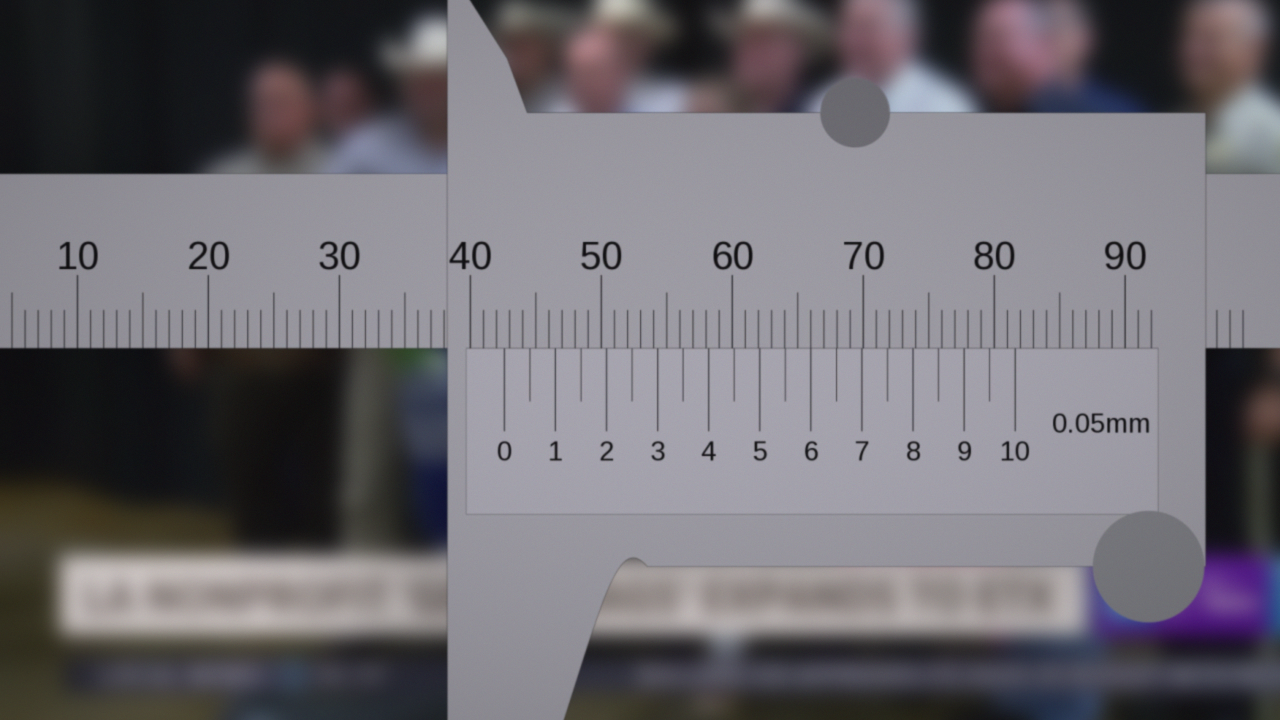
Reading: **42.6** mm
